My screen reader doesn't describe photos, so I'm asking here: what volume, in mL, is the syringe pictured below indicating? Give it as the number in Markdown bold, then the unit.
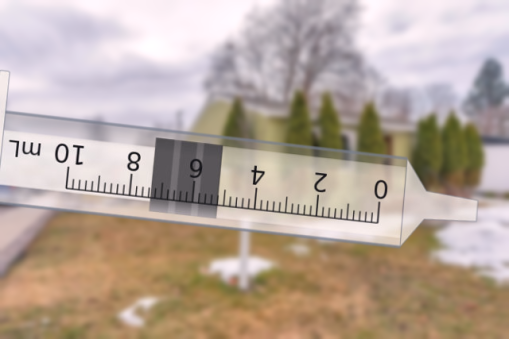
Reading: **5.2** mL
